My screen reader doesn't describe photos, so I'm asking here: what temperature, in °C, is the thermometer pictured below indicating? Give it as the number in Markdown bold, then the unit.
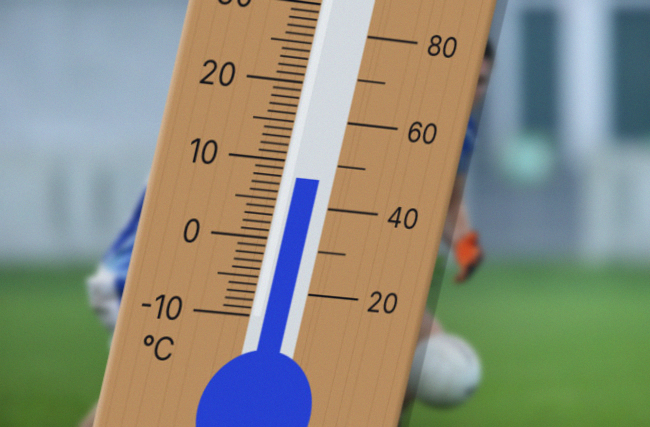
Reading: **8** °C
